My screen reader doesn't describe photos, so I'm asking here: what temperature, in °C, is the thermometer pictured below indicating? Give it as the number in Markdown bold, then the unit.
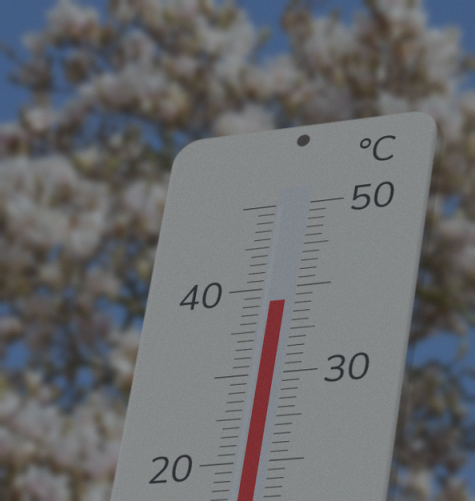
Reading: **38.5** °C
